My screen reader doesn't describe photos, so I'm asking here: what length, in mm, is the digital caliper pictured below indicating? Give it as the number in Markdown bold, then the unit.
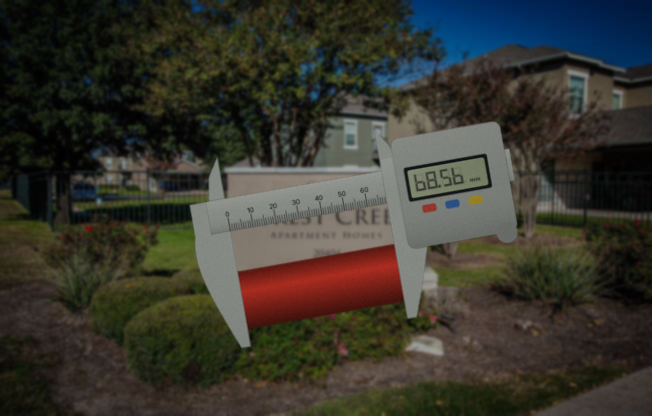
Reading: **68.56** mm
